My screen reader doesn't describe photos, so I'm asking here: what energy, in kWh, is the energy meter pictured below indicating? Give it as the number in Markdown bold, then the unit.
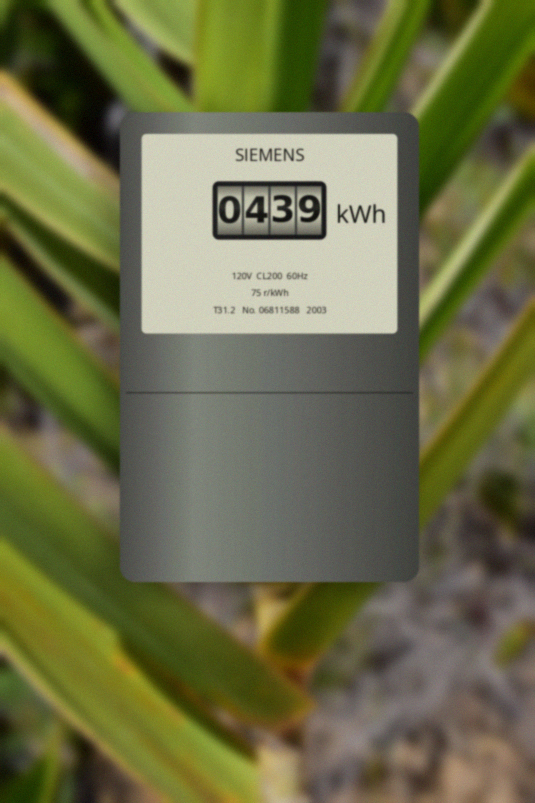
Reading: **439** kWh
